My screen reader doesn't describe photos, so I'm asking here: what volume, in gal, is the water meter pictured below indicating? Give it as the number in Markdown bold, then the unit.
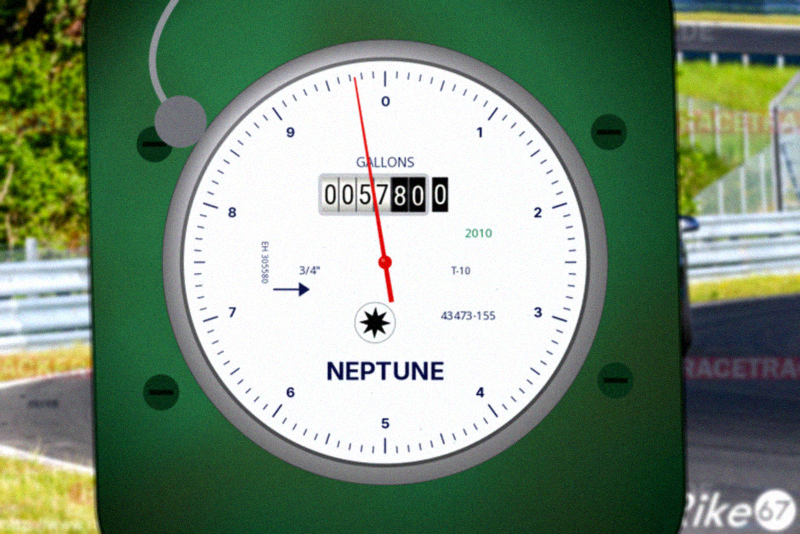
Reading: **57799.7** gal
